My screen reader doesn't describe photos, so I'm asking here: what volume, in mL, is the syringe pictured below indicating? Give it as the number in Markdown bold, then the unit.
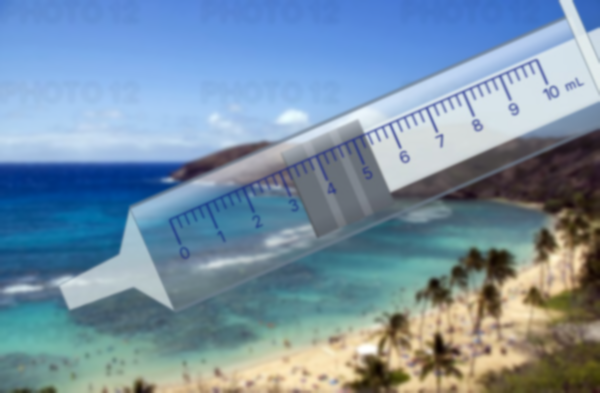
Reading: **3.2** mL
